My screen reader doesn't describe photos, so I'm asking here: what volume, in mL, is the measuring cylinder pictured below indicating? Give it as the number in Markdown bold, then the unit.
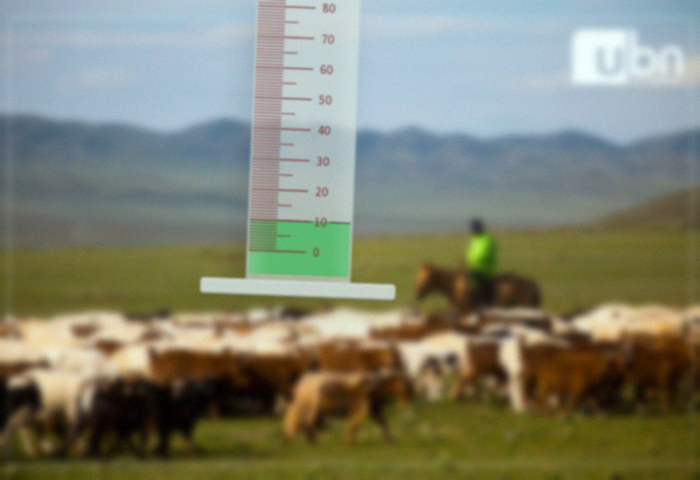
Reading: **10** mL
